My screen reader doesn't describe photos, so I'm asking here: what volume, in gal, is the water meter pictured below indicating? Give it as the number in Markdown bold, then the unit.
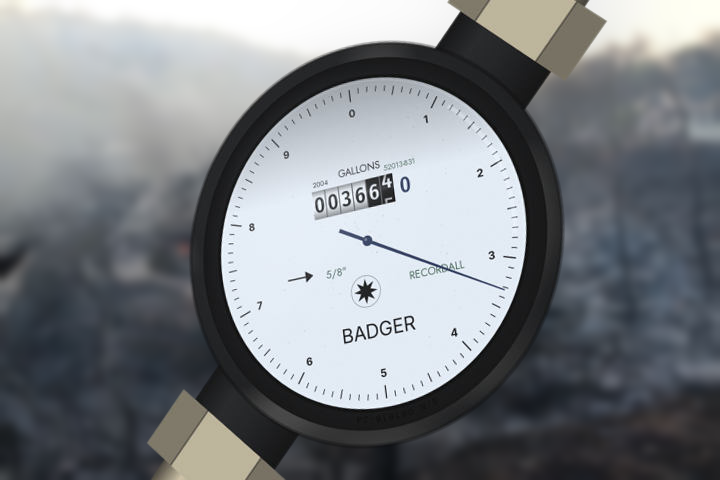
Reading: **36643.3** gal
